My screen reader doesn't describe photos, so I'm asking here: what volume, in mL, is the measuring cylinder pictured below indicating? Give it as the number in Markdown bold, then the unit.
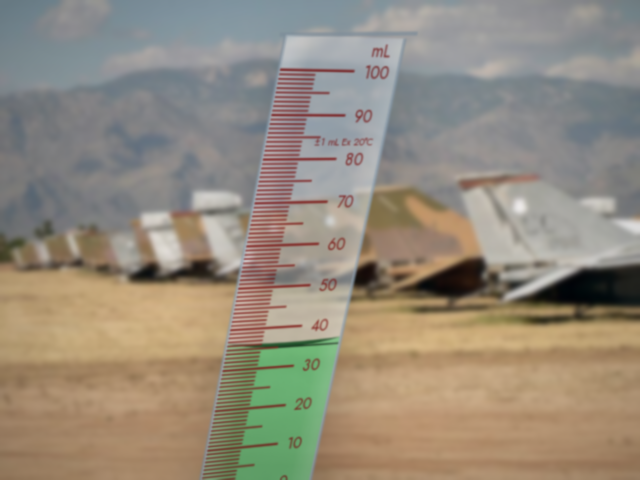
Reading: **35** mL
